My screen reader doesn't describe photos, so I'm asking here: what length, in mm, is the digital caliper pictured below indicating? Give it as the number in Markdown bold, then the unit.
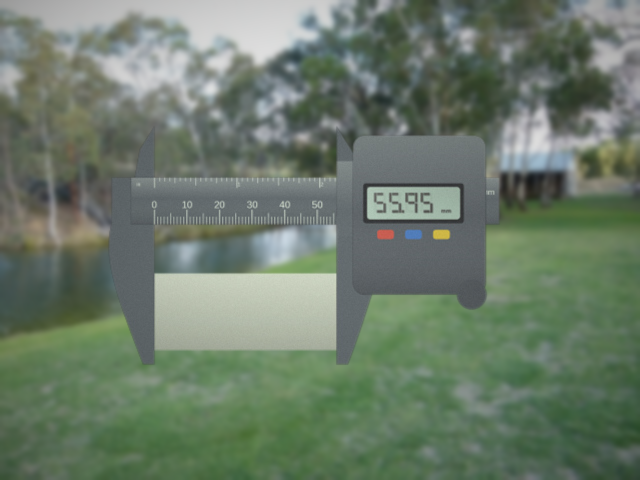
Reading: **55.95** mm
